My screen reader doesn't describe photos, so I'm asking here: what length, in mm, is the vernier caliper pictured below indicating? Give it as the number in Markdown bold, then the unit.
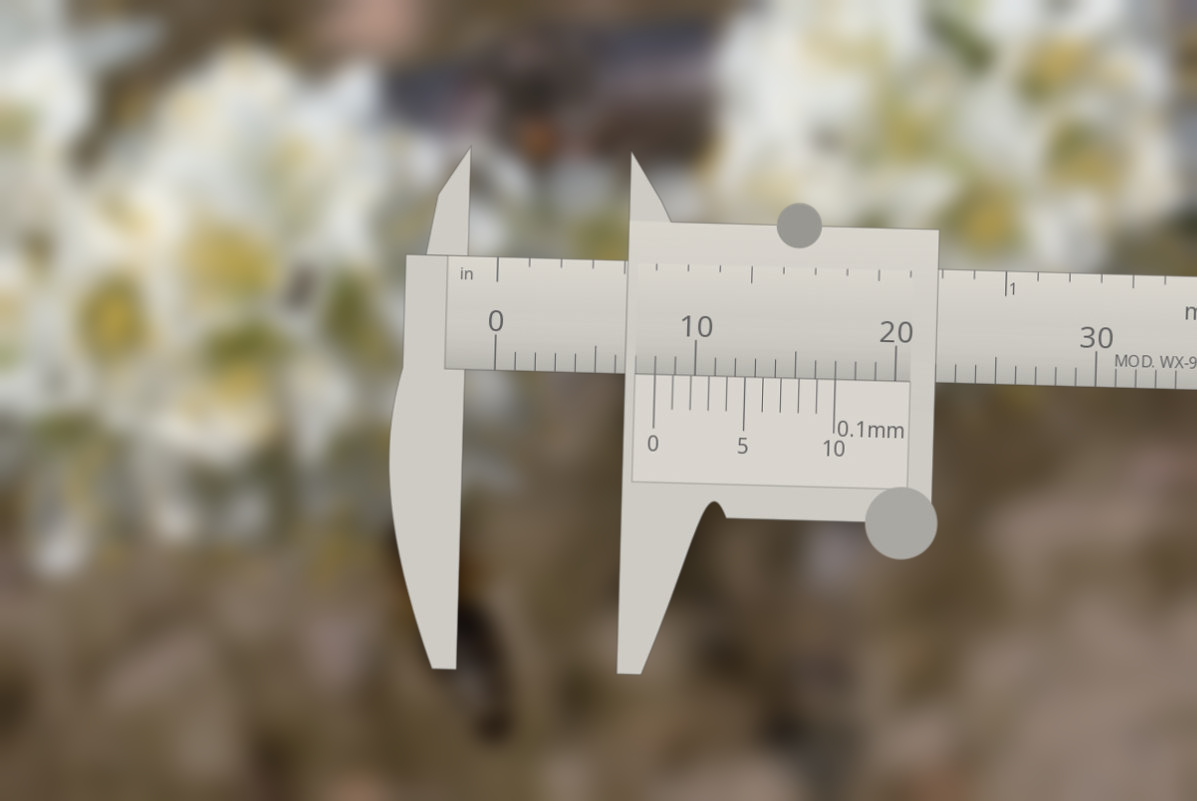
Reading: **8.0** mm
